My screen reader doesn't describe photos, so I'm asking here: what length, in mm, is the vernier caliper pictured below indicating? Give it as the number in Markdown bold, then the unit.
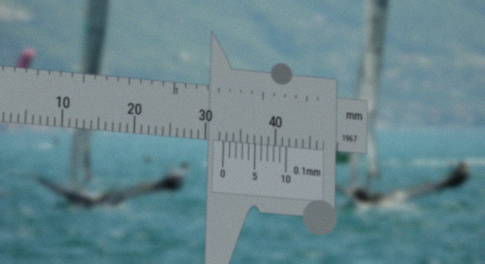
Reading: **32.6** mm
